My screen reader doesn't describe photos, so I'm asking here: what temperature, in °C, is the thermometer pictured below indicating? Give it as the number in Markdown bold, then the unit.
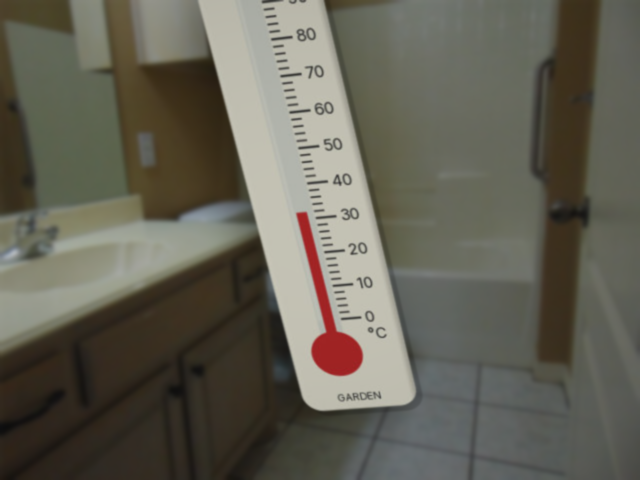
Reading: **32** °C
